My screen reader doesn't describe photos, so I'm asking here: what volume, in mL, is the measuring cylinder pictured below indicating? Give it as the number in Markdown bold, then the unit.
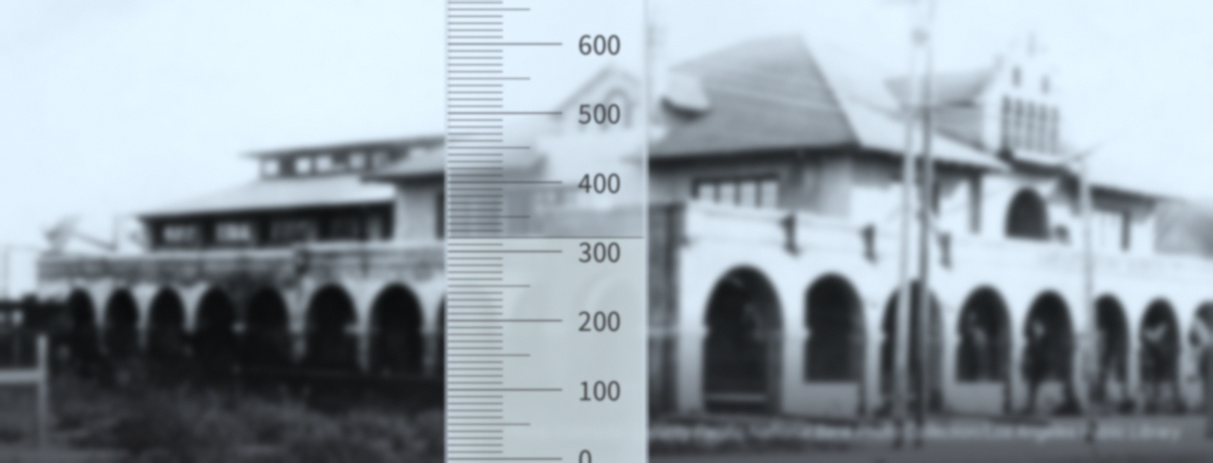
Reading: **320** mL
